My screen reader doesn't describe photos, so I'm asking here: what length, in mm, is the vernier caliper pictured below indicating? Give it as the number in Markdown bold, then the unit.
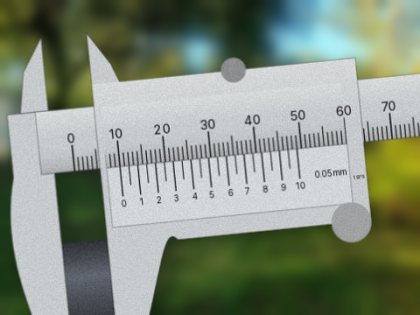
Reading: **10.0** mm
